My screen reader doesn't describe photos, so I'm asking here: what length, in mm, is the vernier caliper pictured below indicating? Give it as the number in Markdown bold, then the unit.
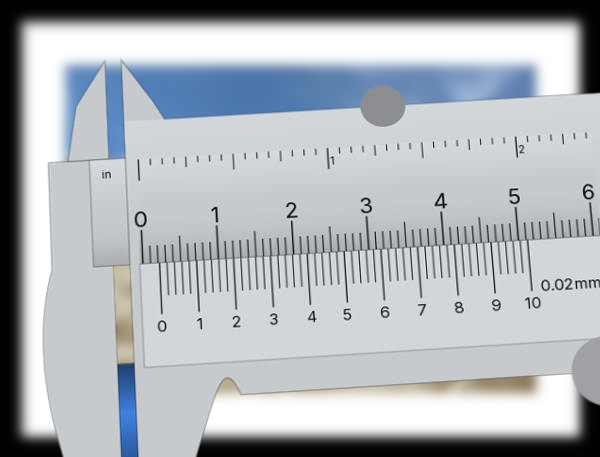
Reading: **2.2** mm
